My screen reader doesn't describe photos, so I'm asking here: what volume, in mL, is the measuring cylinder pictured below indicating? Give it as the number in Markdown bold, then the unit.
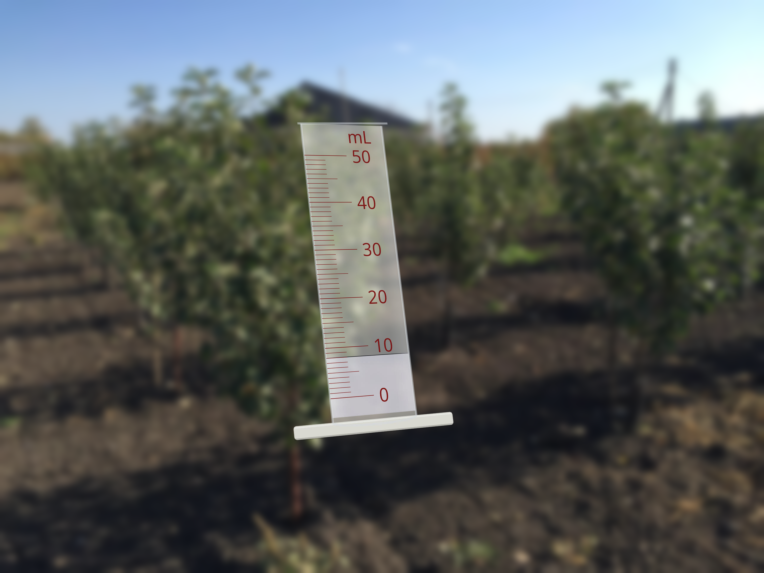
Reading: **8** mL
